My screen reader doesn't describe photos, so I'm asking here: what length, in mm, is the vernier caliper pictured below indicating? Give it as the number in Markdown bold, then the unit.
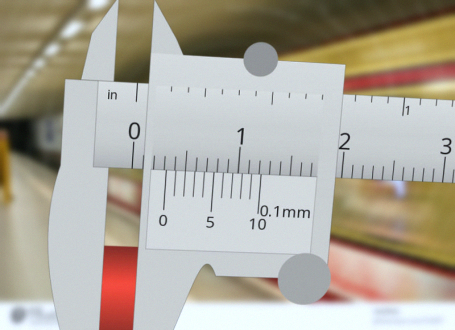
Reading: **3.2** mm
